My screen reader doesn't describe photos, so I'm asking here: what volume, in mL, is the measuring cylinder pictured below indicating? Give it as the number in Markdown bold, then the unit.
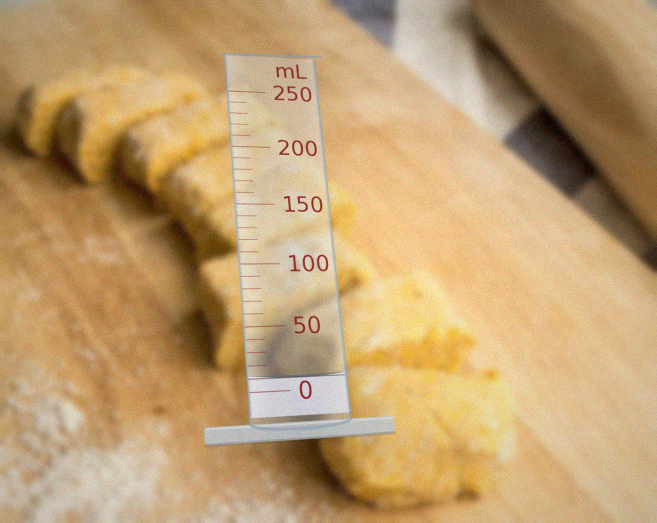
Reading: **10** mL
